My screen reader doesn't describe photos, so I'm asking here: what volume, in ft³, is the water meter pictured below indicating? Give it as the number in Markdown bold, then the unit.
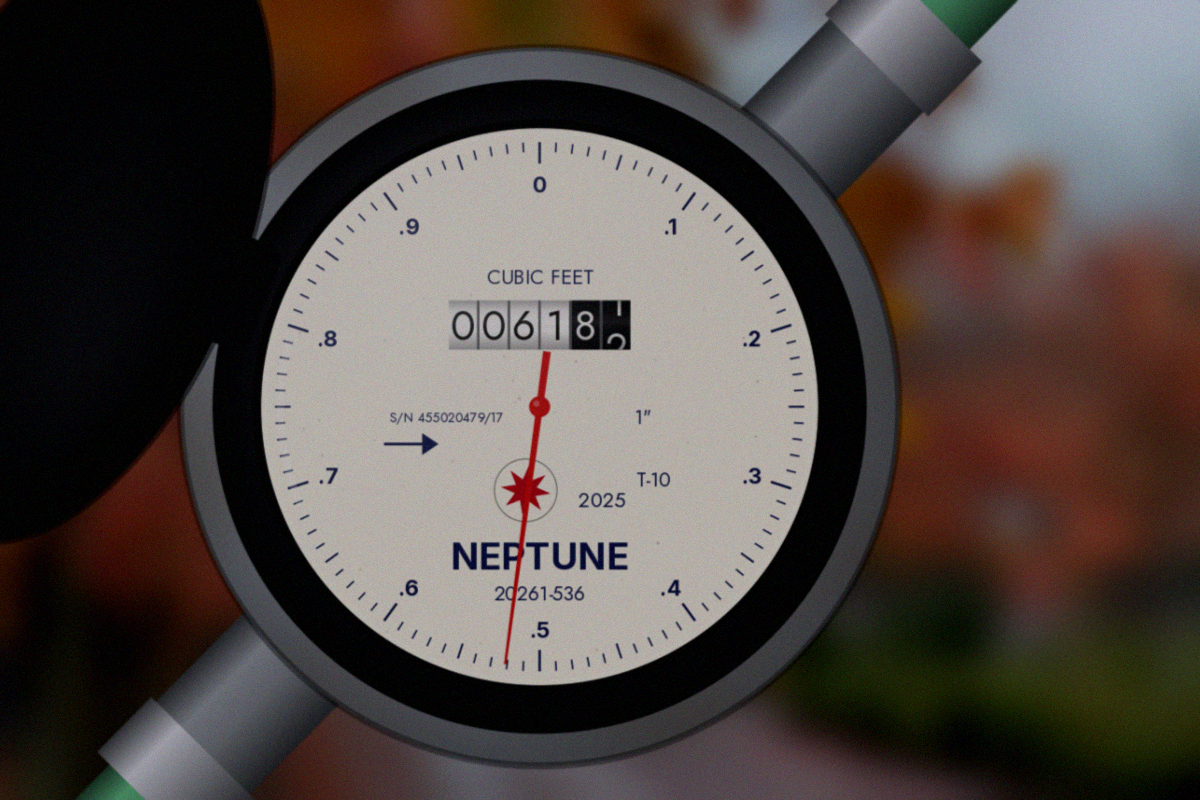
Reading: **6181.52** ft³
